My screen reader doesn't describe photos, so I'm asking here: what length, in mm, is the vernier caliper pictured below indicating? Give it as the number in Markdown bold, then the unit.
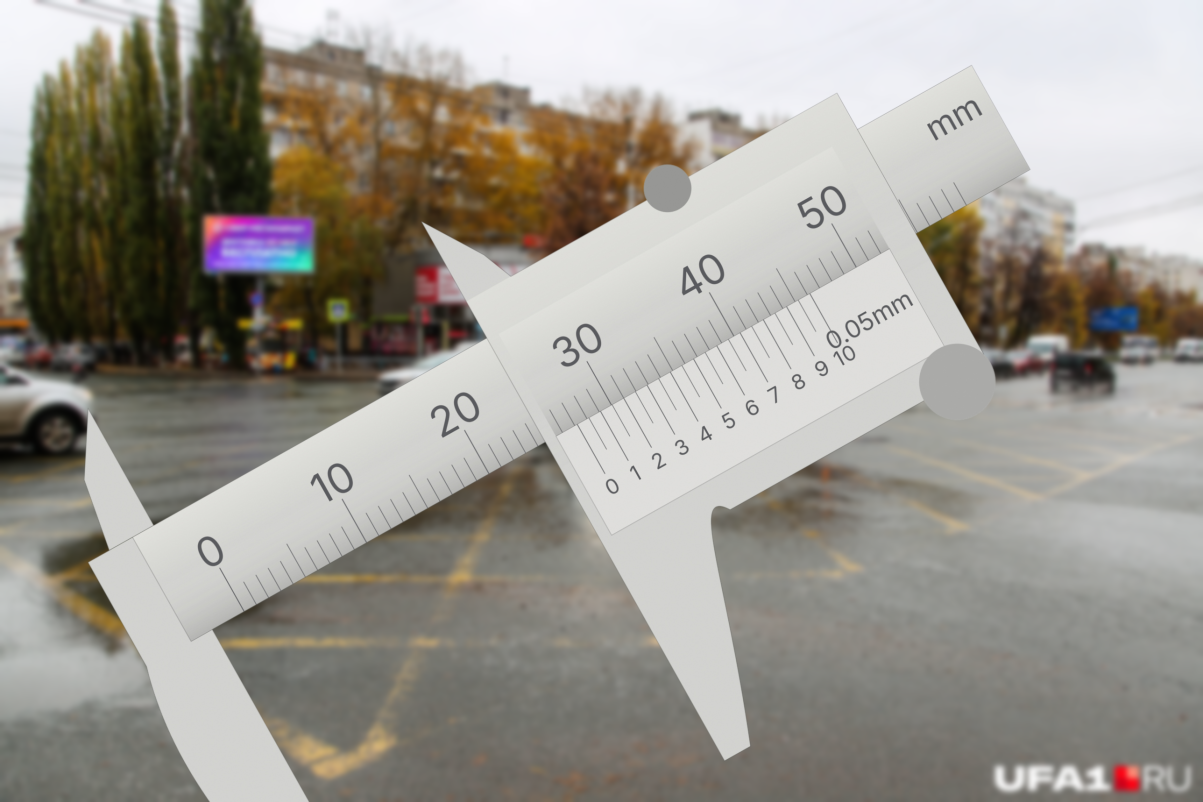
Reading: **27.2** mm
